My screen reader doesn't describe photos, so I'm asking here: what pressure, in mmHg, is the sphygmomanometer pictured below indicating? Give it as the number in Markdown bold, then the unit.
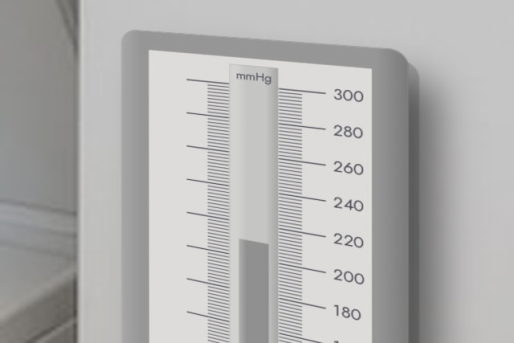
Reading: **210** mmHg
